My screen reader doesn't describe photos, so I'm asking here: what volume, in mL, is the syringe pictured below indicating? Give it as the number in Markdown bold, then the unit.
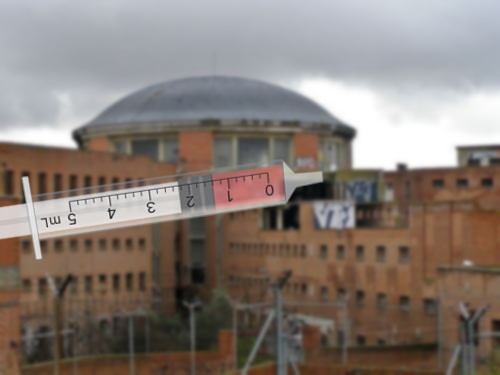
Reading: **1.4** mL
